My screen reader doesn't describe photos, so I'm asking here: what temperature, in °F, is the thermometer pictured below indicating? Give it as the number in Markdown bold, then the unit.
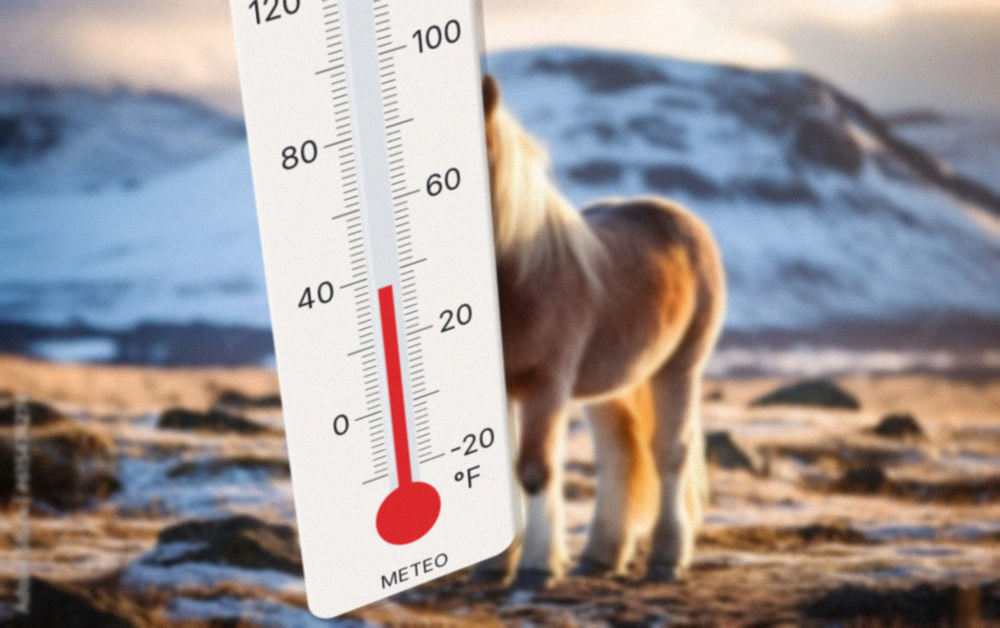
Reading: **36** °F
